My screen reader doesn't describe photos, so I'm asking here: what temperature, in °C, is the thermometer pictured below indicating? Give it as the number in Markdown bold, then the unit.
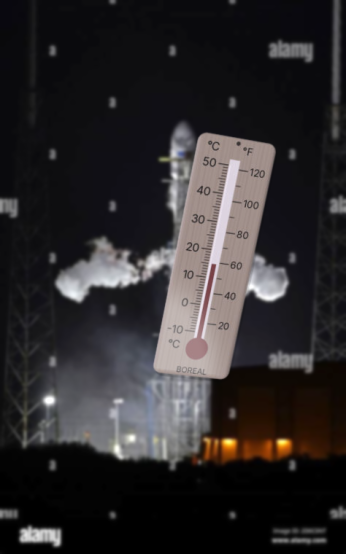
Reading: **15** °C
